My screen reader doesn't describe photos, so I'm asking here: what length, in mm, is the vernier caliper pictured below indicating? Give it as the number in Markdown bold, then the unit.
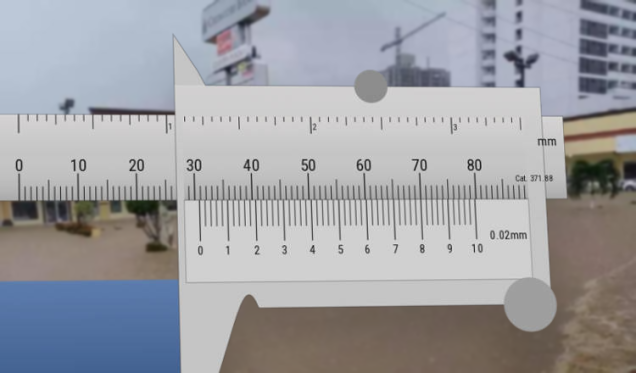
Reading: **30.8** mm
